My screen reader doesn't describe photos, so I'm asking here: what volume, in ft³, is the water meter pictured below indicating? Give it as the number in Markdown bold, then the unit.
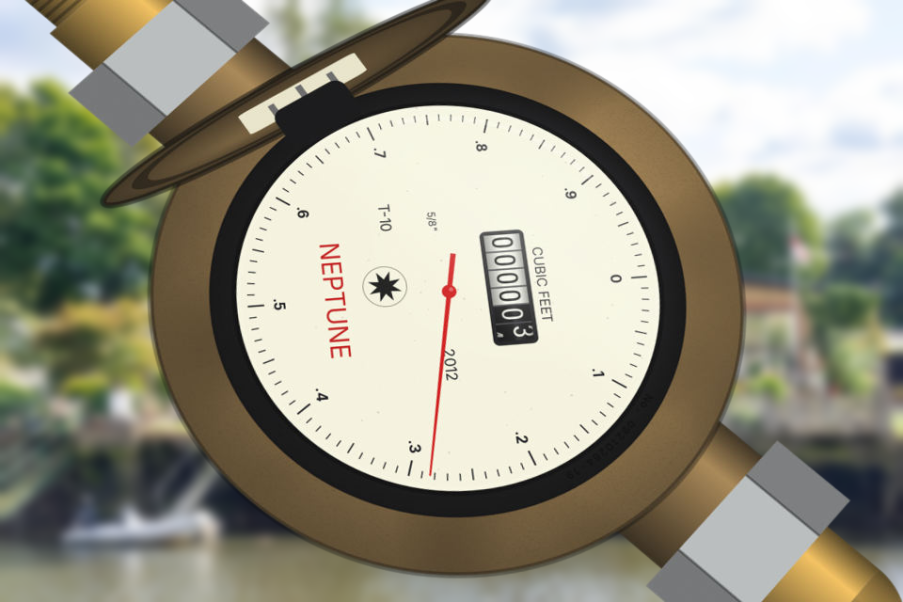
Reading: **3.28** ft³
